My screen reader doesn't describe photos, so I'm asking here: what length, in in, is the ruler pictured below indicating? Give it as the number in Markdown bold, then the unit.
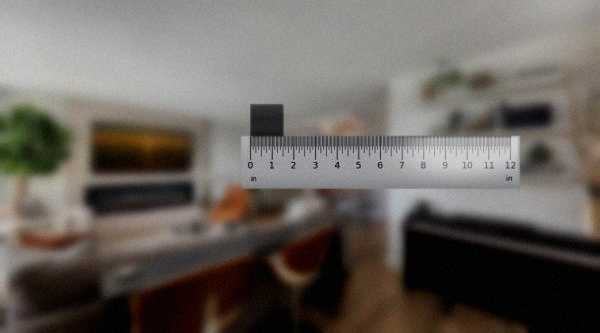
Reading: **1.5** in
